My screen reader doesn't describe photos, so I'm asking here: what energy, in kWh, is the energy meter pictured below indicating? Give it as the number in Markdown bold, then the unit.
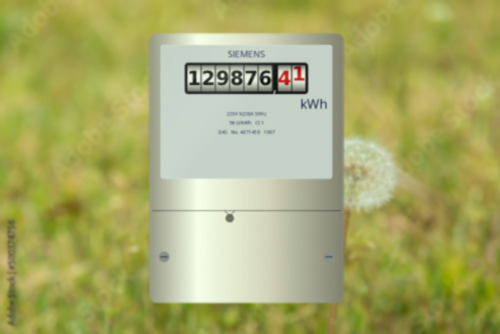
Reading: **129876.41** kWh
